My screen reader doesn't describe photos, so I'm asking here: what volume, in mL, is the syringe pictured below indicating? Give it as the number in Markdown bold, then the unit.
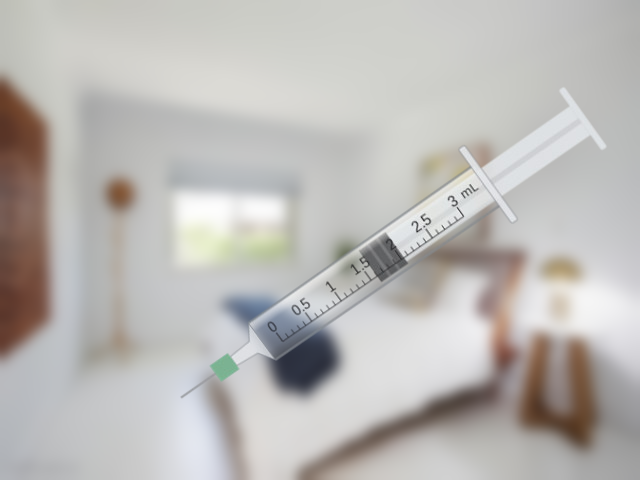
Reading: **1.6** mL
